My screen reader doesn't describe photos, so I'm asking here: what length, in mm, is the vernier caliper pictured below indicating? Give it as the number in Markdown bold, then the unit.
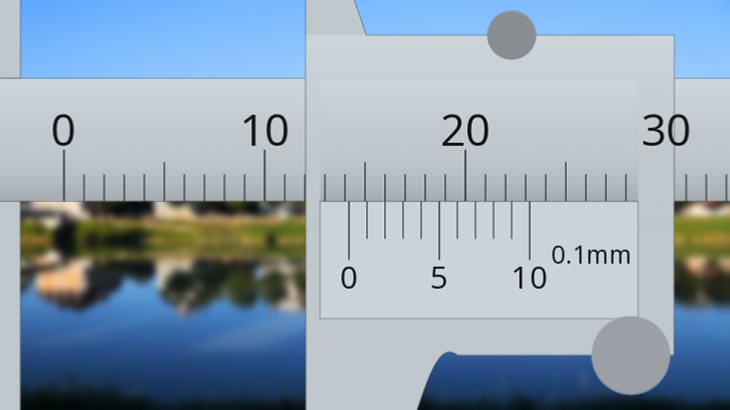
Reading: **14.2** mm
